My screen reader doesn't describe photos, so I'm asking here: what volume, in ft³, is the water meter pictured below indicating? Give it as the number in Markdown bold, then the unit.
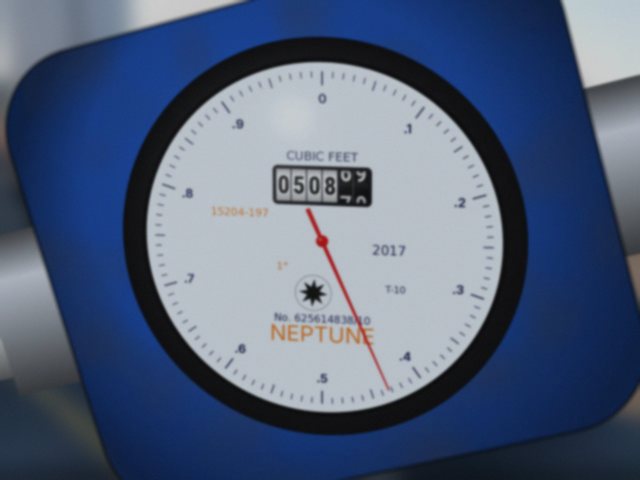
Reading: **50869.43** ft³
